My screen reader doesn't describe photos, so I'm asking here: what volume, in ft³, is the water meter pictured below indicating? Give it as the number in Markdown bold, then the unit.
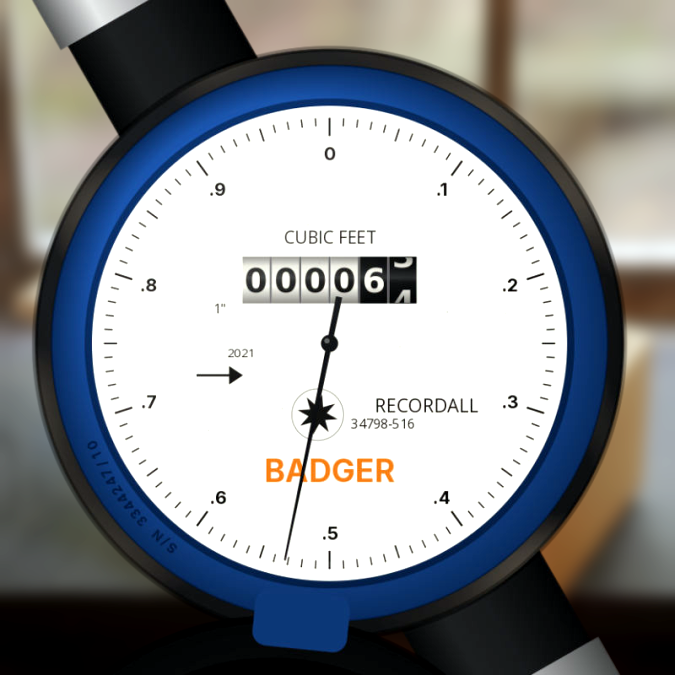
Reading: **63.53** ft³
